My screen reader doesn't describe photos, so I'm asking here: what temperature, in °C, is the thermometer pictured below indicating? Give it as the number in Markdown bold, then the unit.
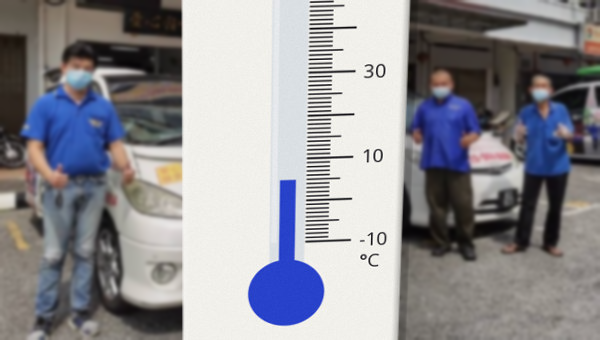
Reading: **5** °C
